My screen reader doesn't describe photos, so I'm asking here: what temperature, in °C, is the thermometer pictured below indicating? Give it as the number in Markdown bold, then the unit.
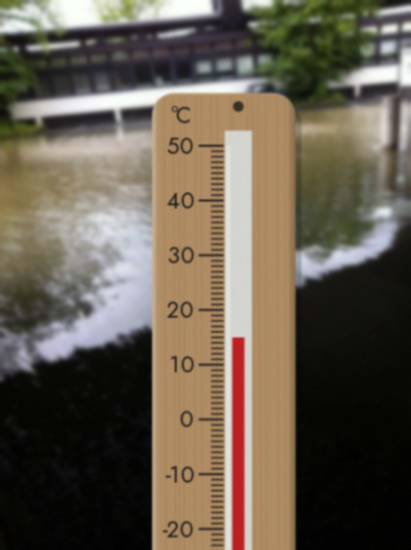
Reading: **15** °C
